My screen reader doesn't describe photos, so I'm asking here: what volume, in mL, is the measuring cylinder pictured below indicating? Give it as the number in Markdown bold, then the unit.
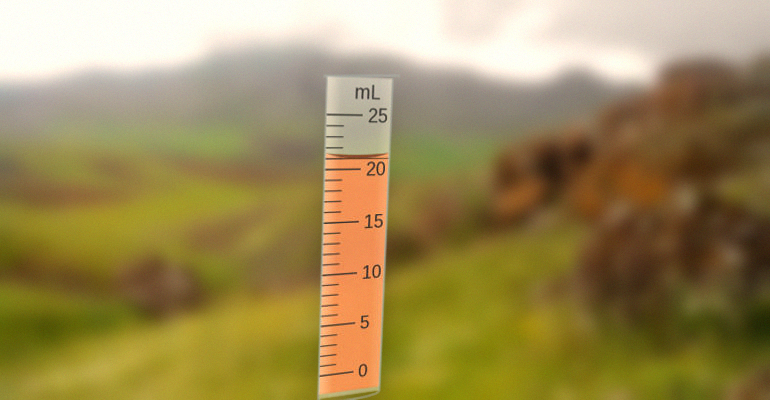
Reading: **21** mL
